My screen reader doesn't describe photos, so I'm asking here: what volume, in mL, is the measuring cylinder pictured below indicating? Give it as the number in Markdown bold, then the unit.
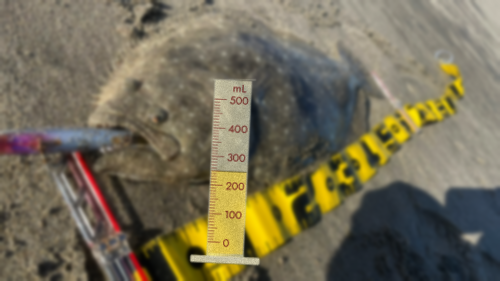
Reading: **250** mL
